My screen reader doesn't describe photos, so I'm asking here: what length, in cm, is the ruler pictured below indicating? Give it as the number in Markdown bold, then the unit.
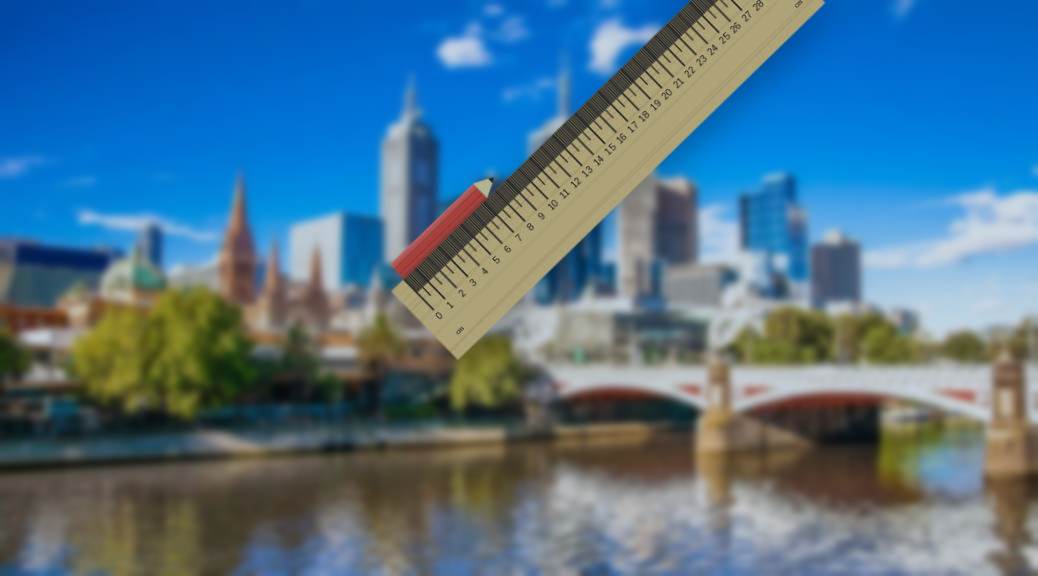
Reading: **8.5** cm
